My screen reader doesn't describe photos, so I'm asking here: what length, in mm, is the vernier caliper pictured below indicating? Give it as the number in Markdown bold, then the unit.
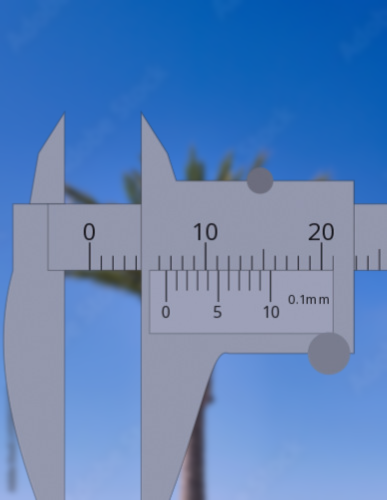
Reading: **6.6** mm
